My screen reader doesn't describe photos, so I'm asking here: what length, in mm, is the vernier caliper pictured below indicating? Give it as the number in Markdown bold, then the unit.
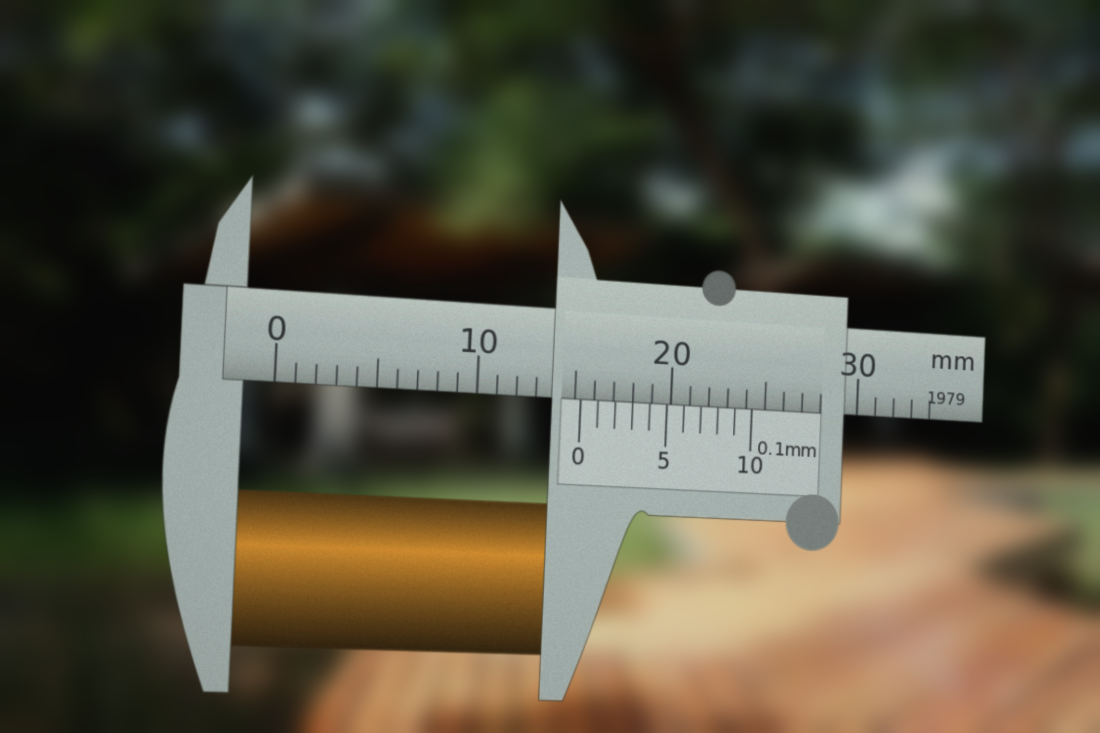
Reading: **15.3** mm
